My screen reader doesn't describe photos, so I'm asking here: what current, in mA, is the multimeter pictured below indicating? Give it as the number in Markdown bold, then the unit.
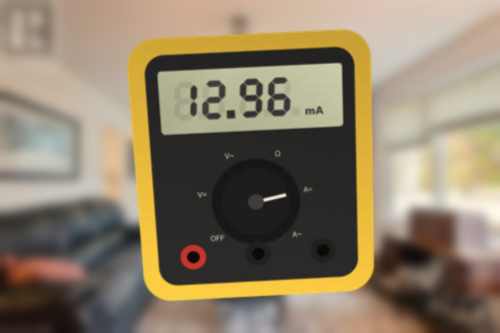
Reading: **12.96** mA
